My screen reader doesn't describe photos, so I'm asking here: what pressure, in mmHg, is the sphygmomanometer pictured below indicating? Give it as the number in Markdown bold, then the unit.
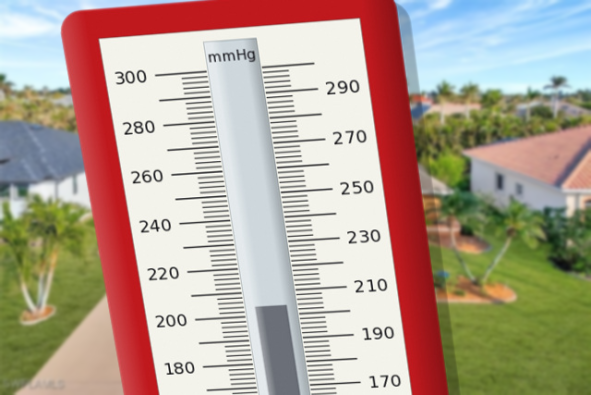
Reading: **204** mmHg
